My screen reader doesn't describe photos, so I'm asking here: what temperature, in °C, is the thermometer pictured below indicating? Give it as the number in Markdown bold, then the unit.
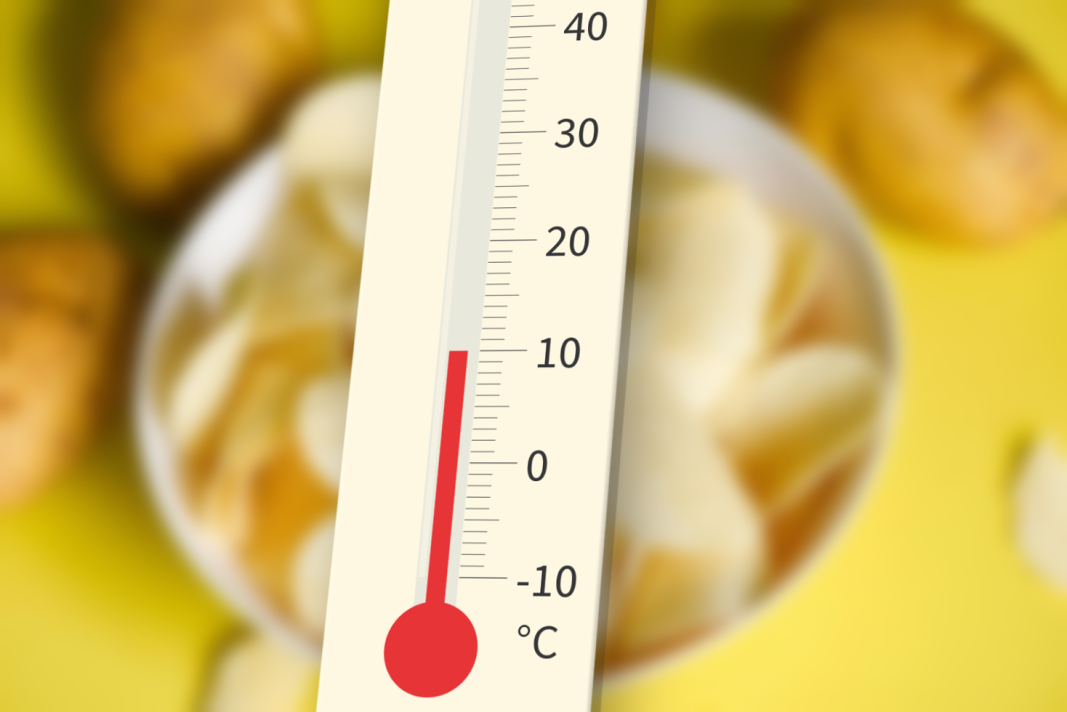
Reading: **10** °C
